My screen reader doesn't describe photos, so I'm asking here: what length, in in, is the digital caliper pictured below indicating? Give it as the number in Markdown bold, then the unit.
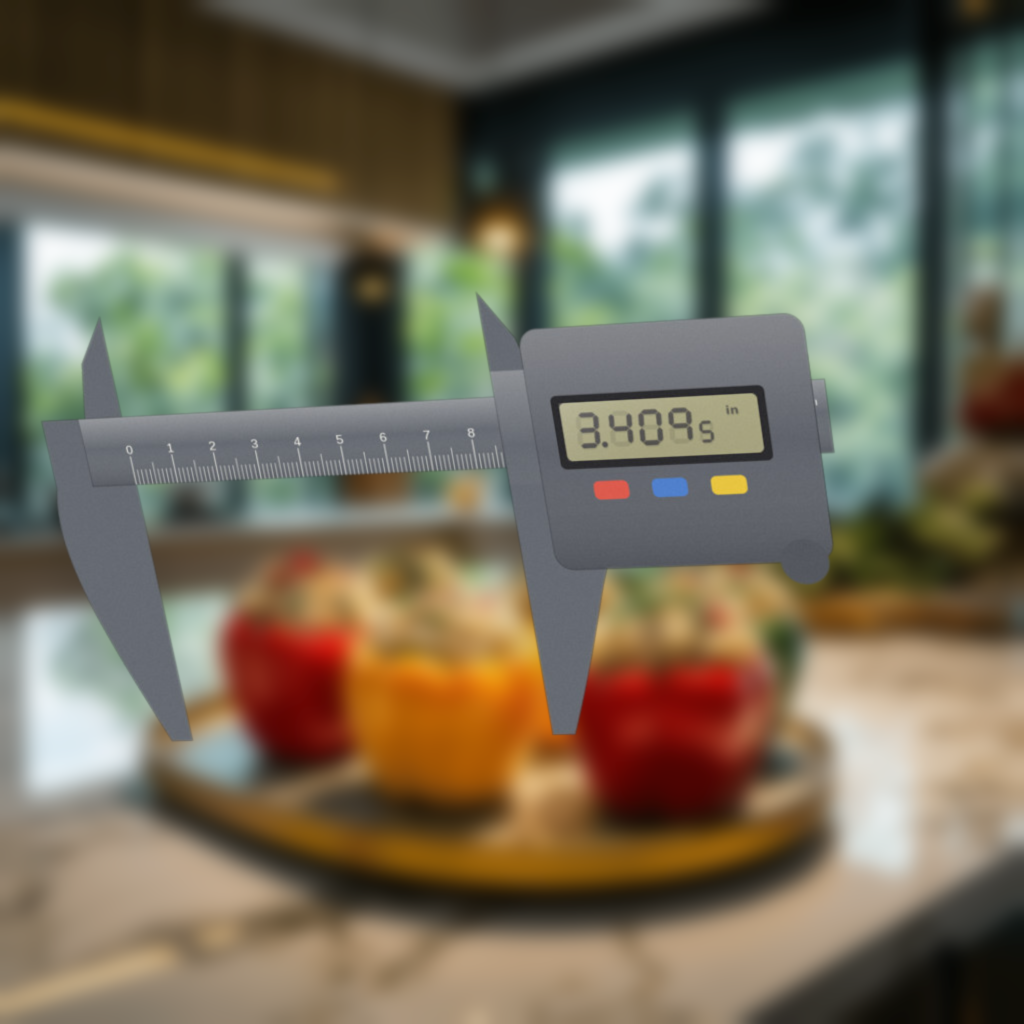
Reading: **3.4095** in
